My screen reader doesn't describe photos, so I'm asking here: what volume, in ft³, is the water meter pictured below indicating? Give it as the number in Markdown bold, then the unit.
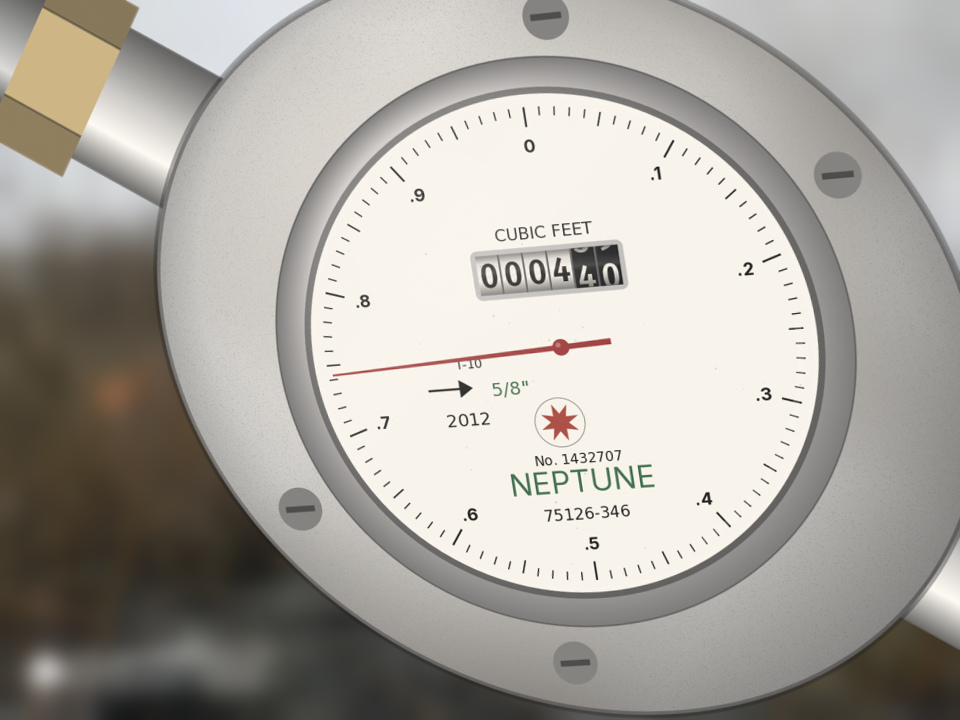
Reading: **439.74** ft³
